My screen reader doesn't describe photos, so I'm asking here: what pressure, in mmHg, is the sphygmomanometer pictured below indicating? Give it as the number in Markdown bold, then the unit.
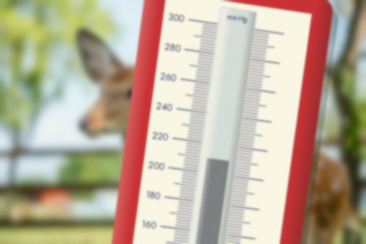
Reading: **210** mmHg
